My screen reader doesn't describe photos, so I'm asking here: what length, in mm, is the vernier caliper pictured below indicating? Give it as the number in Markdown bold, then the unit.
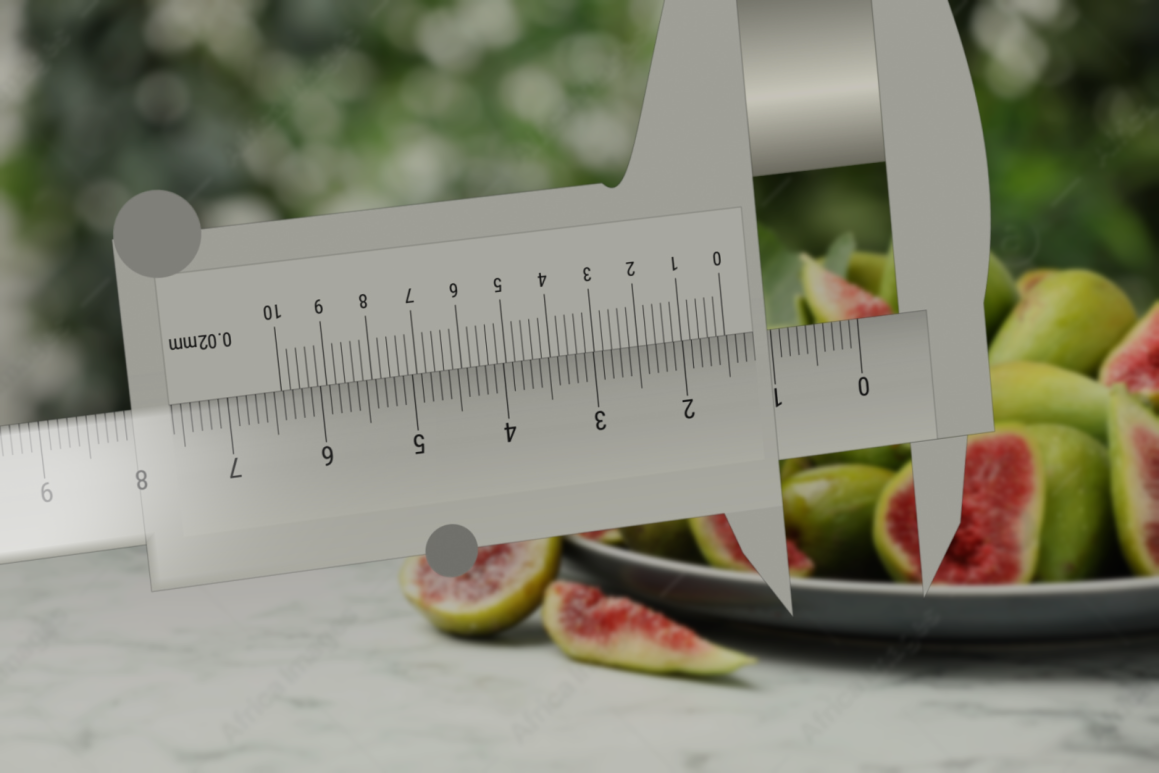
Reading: **15.2** mm
